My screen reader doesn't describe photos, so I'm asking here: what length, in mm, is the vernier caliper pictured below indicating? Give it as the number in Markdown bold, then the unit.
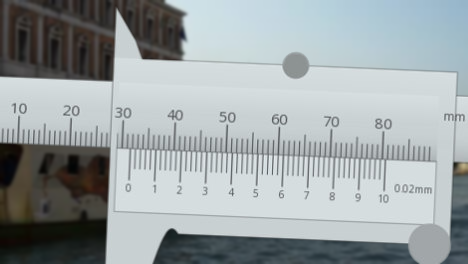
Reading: **31.6** mm
